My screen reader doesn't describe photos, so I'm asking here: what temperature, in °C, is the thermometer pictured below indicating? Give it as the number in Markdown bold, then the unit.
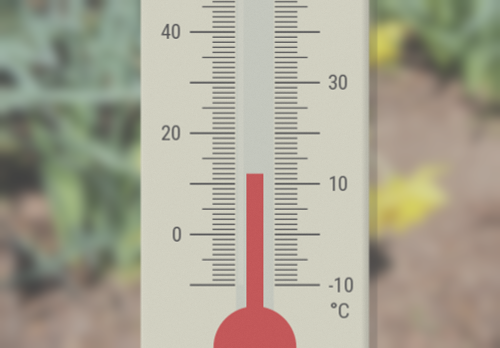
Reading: **12** °C
